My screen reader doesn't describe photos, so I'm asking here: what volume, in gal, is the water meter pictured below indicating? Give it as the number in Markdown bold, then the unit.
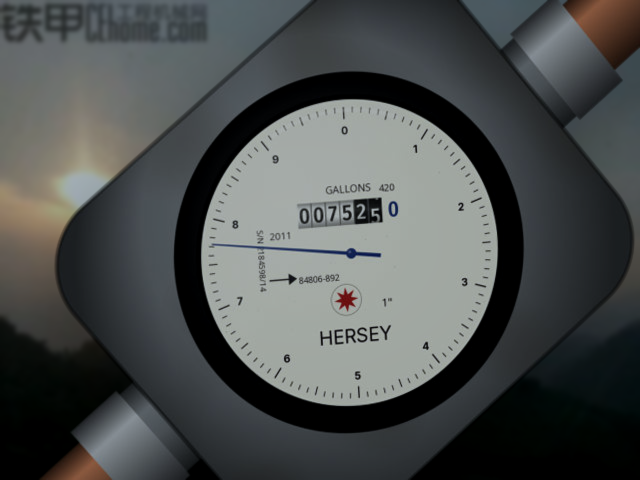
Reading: **75247.7** gal
